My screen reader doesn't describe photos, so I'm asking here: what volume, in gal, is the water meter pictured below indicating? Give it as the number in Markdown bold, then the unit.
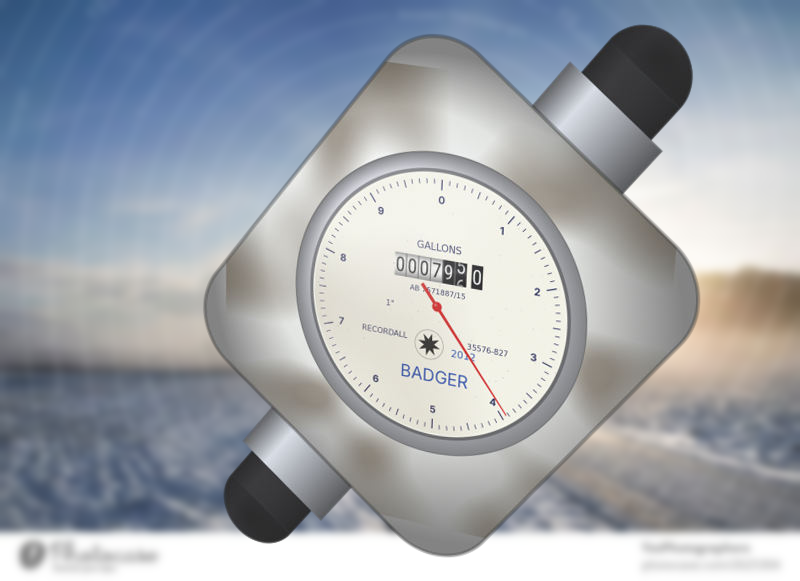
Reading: **7953.9** gal
